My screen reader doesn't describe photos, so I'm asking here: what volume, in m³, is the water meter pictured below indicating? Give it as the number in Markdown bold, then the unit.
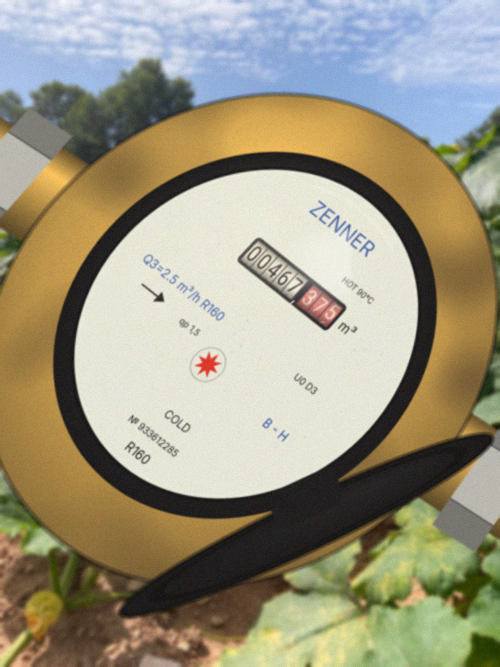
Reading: **467.375** m³
